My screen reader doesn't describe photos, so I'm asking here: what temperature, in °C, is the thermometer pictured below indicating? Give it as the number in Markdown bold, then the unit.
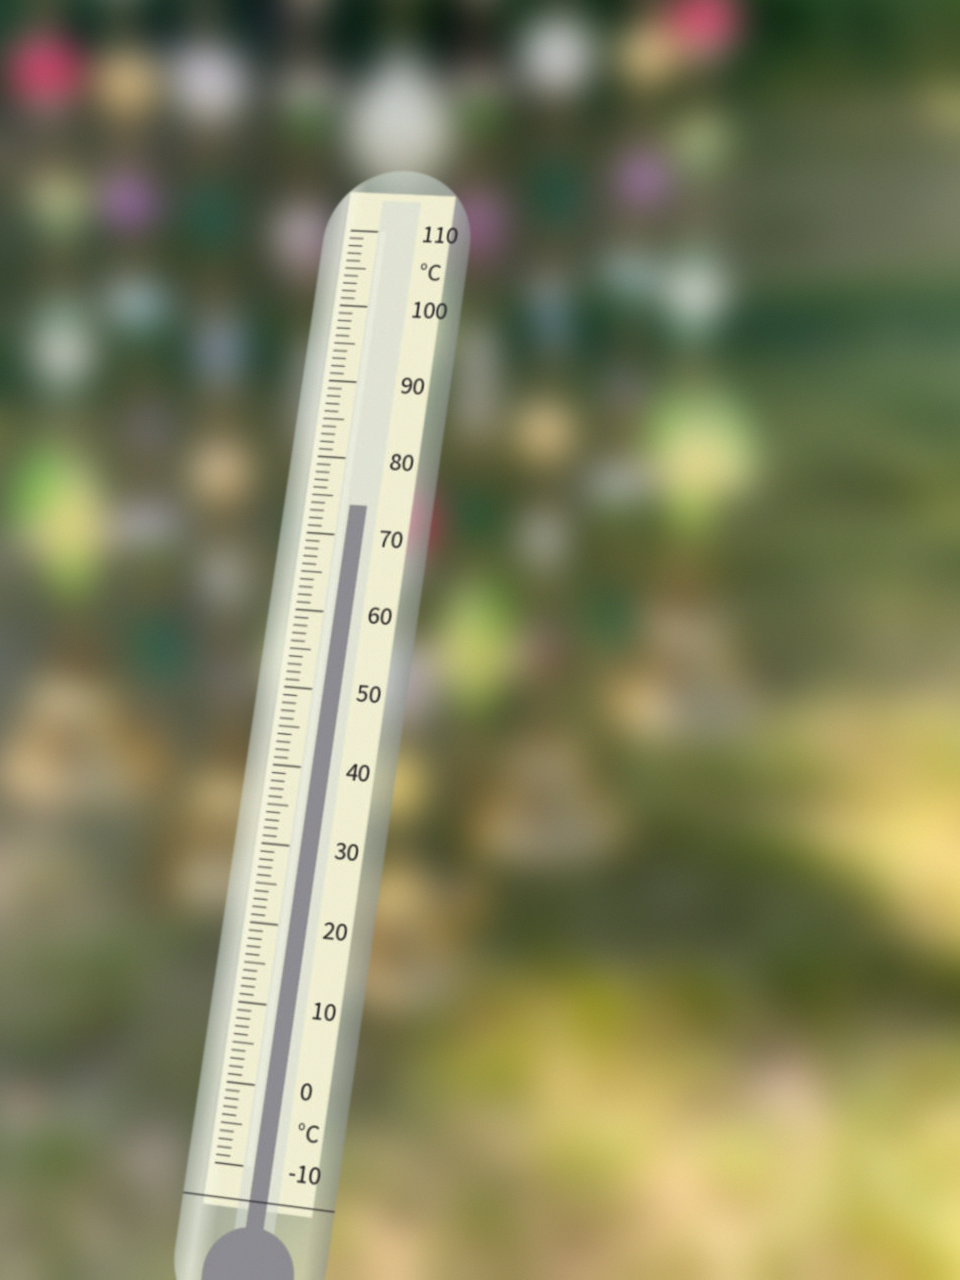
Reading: **74** °C
